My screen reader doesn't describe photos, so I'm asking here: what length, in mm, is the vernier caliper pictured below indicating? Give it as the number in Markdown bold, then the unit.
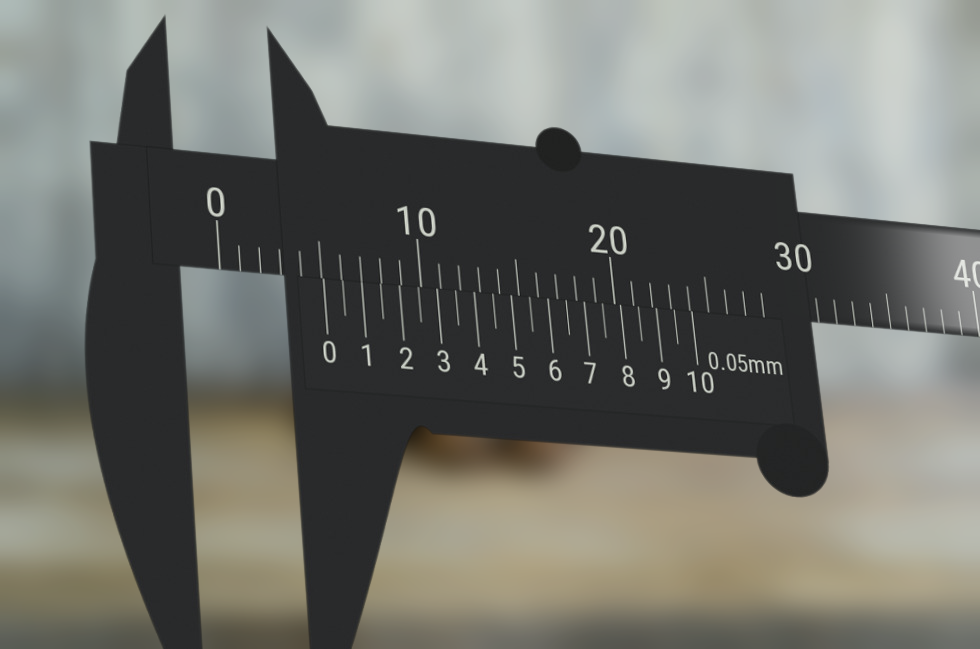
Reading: **5.1** mm
